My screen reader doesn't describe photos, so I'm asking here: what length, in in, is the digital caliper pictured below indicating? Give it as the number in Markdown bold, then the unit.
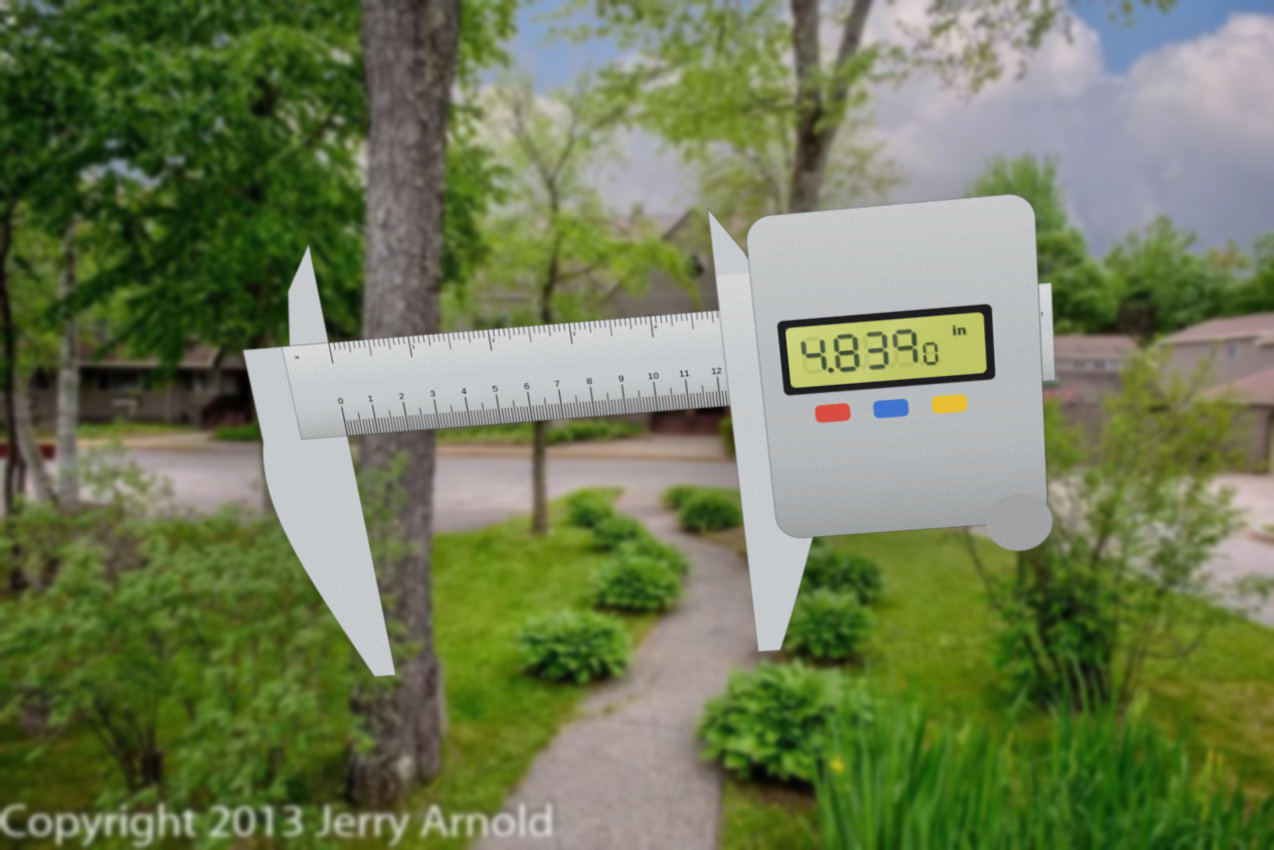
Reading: **4.8390** in
